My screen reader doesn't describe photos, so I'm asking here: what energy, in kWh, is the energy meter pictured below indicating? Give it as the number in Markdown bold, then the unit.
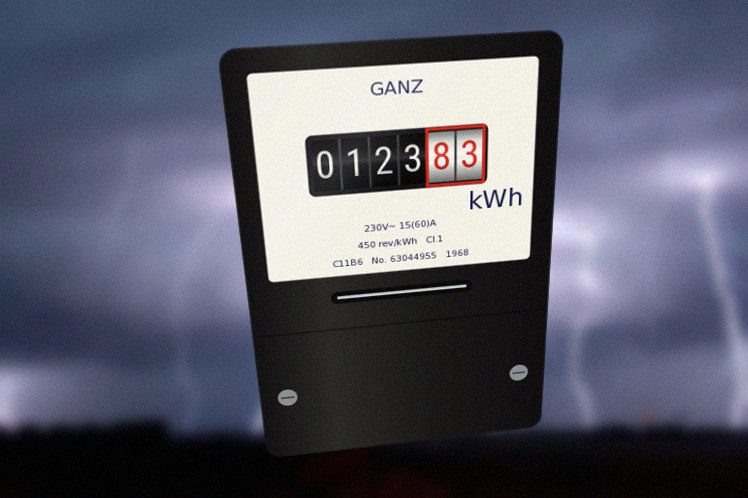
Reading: **123.83** kWh
